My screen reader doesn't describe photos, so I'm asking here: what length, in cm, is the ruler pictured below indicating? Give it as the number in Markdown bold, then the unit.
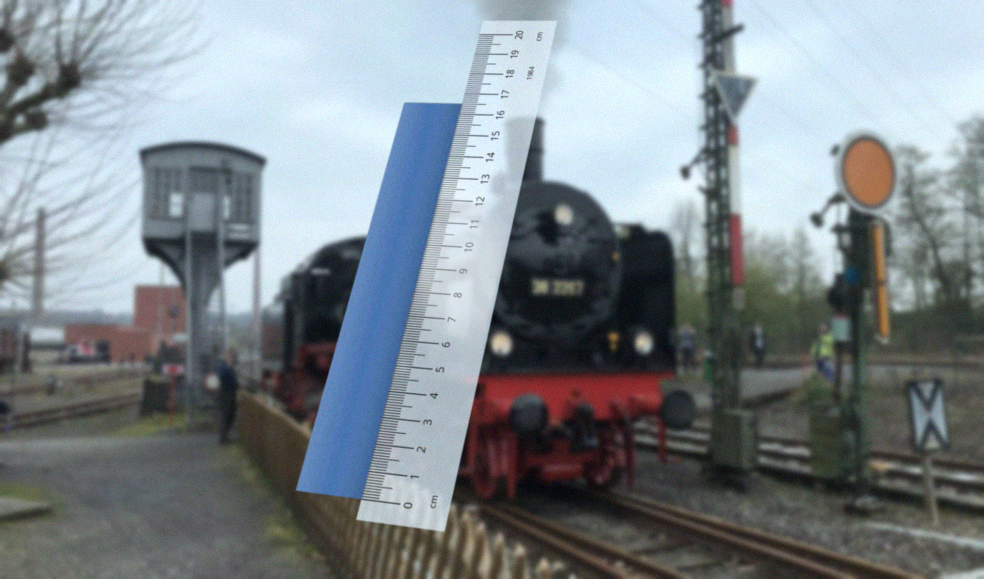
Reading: **16.5** cm
